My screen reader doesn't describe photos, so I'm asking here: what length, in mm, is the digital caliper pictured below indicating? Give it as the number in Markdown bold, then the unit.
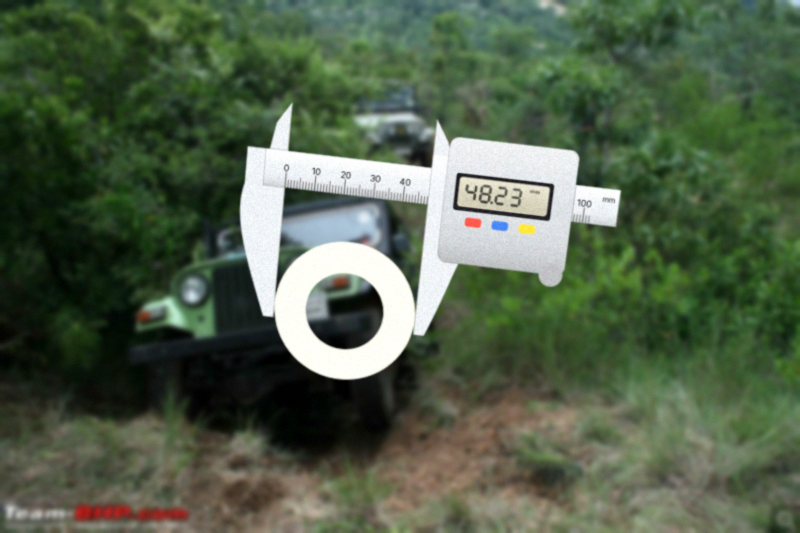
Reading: **48.23** mm
